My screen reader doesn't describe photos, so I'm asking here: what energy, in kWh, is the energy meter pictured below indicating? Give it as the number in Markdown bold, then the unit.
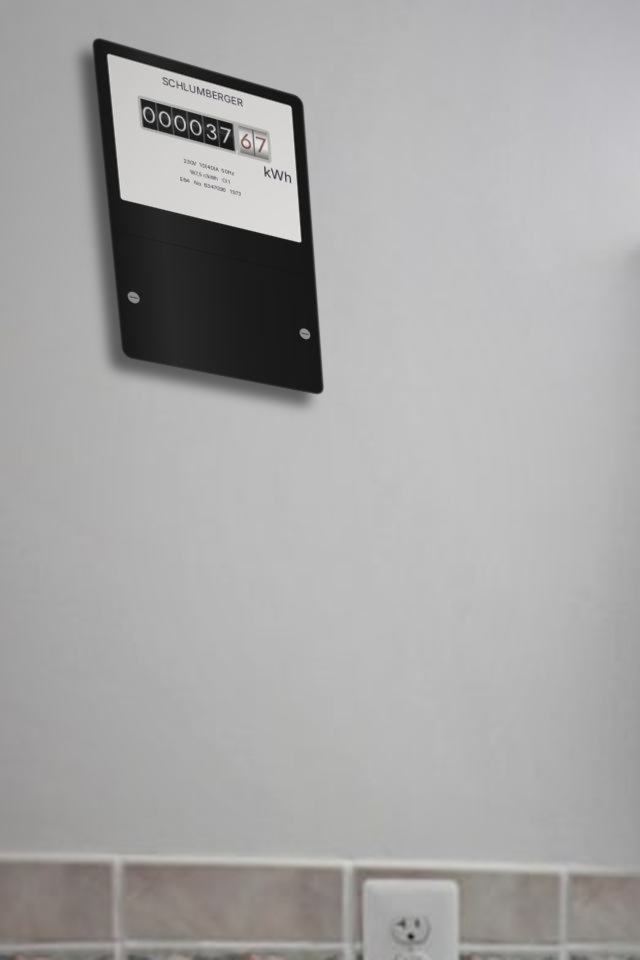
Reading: **37.67** kWh
